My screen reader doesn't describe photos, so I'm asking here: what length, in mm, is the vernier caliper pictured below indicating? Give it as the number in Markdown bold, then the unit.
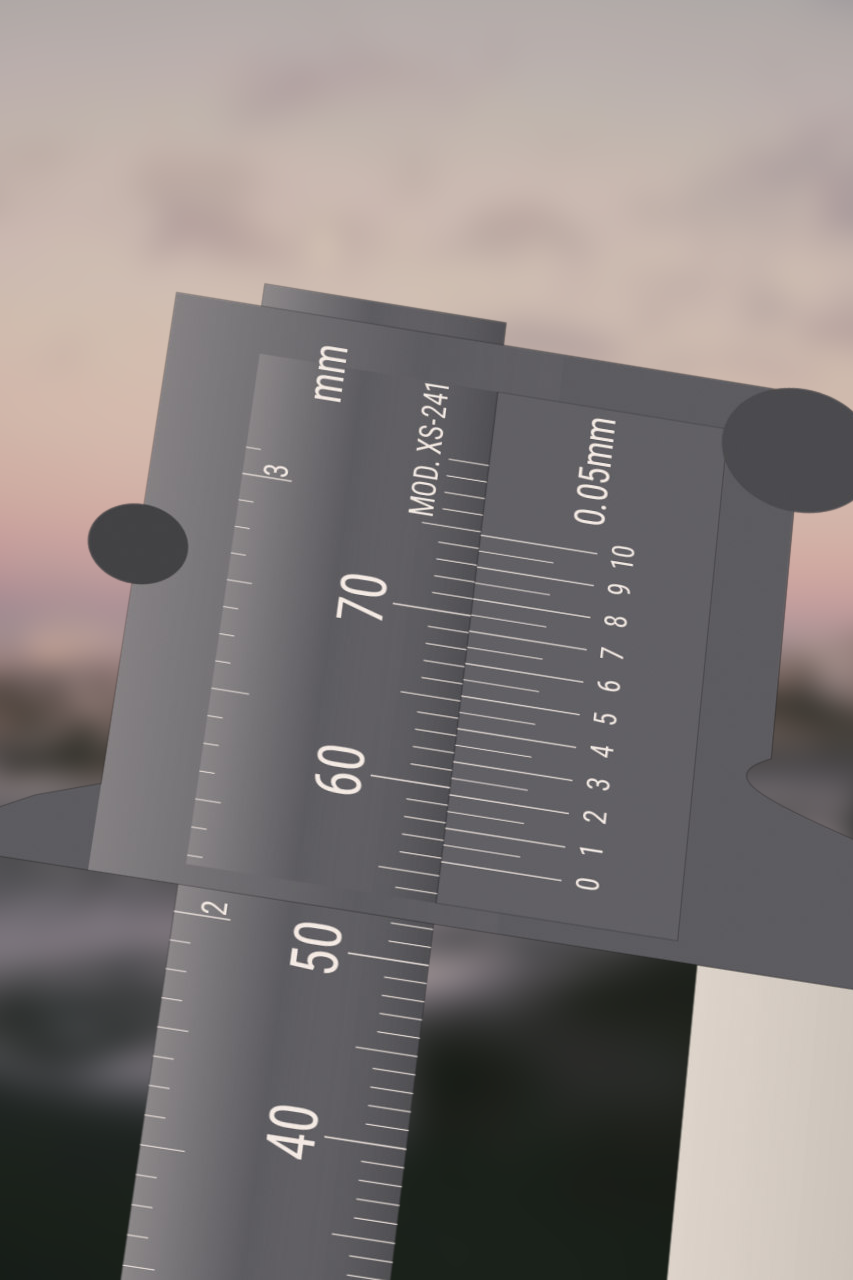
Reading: **55.8** mm
